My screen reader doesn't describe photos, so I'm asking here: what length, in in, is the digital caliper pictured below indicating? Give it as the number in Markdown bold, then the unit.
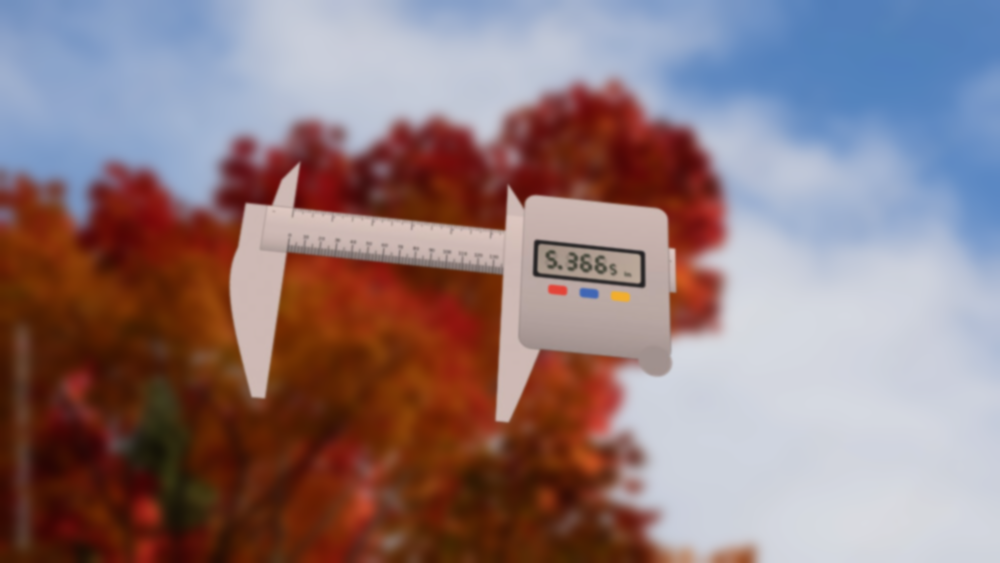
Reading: **5.3665** in
